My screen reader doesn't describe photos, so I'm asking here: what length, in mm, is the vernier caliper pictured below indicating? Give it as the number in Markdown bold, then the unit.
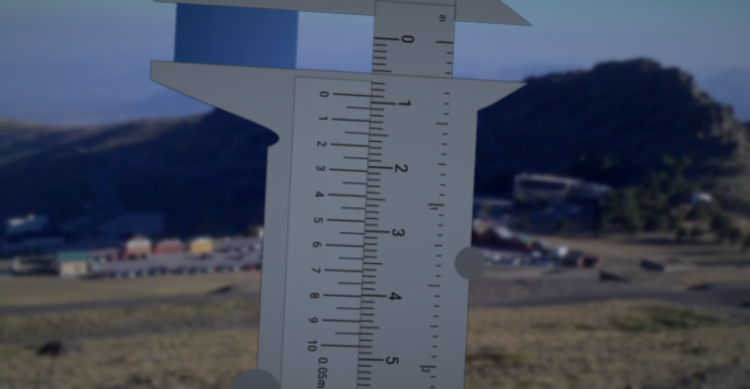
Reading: **9.0** mm
